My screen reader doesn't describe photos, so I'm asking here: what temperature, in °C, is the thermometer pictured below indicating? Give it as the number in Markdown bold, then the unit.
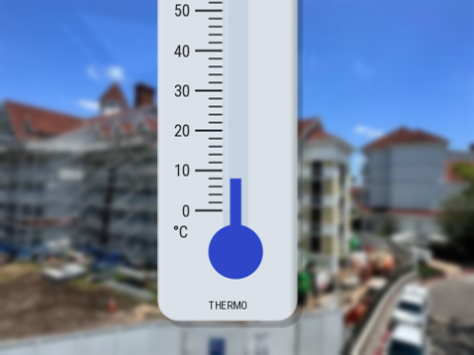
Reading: **8** °C
